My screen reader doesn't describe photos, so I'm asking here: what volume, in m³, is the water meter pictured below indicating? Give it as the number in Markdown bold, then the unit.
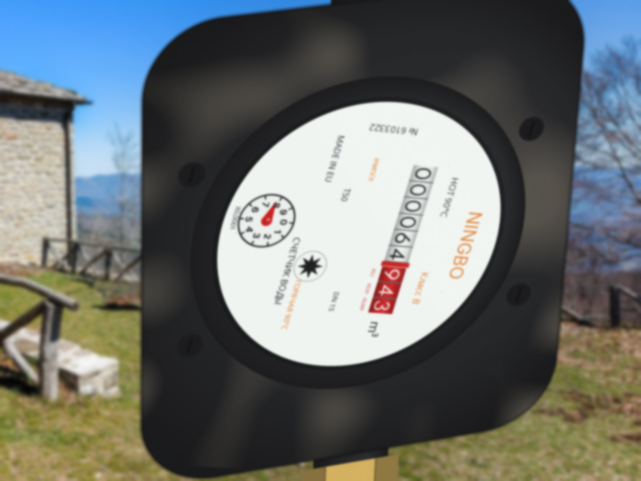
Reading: **64.9437** m³
